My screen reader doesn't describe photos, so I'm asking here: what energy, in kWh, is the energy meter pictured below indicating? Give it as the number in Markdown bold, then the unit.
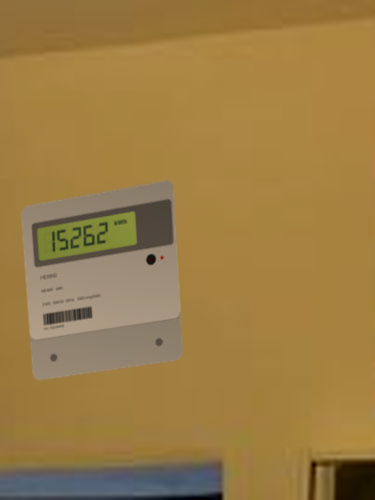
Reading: **15262** kWh
